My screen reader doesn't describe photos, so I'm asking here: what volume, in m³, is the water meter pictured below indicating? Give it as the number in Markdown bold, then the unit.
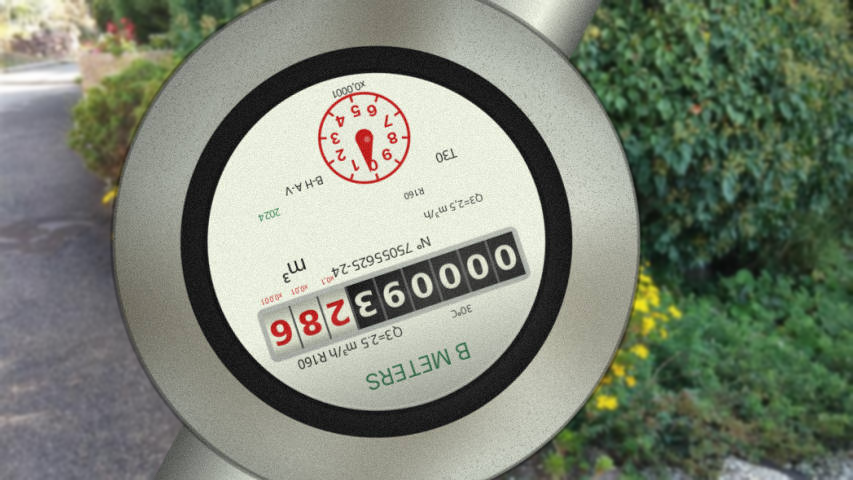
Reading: **93.2860** m³
